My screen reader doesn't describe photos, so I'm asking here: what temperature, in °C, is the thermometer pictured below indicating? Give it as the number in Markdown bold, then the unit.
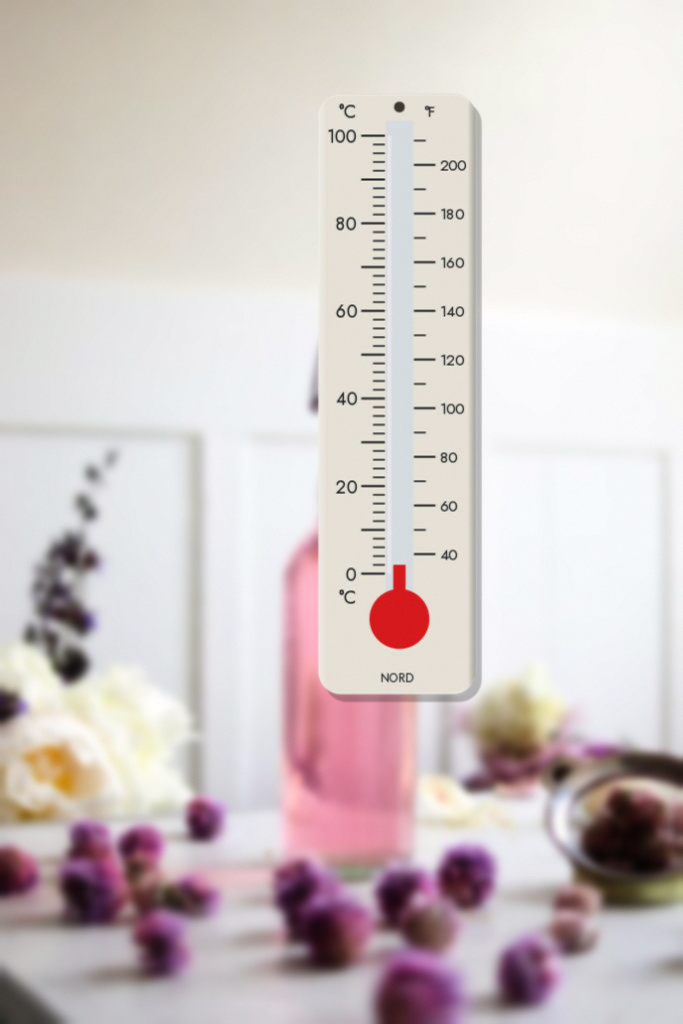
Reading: **2** °C
